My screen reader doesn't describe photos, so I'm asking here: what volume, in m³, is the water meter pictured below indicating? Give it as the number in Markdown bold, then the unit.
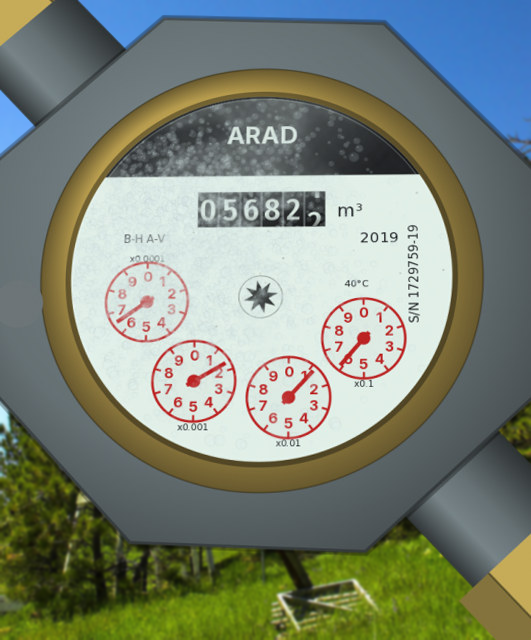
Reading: **56821.6116** m³
